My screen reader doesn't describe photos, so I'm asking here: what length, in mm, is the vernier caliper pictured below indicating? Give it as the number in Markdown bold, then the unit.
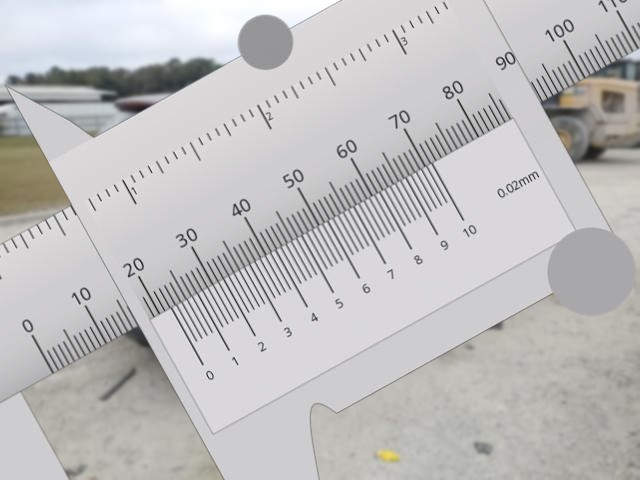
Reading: **22.2** mm
